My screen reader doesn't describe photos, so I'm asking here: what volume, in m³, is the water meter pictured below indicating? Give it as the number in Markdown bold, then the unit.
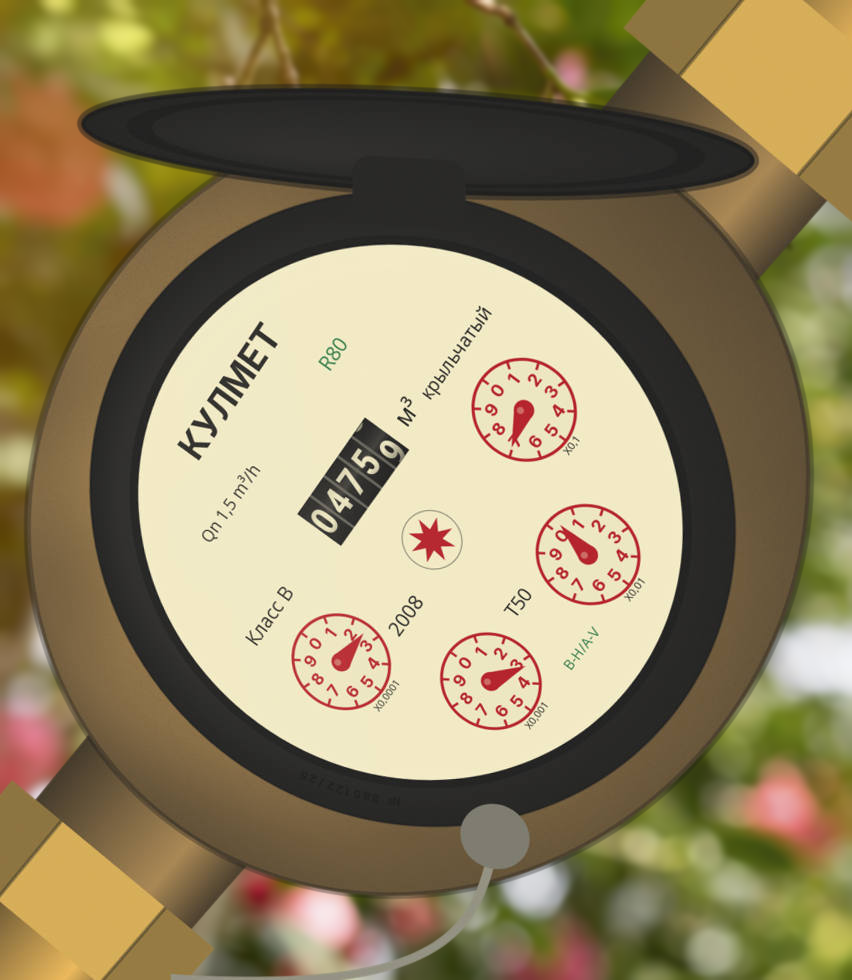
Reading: **4758.7032** m³
